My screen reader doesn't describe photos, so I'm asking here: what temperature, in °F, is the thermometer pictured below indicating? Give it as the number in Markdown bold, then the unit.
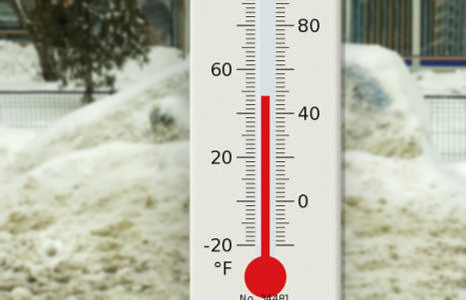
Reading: **48** °F
